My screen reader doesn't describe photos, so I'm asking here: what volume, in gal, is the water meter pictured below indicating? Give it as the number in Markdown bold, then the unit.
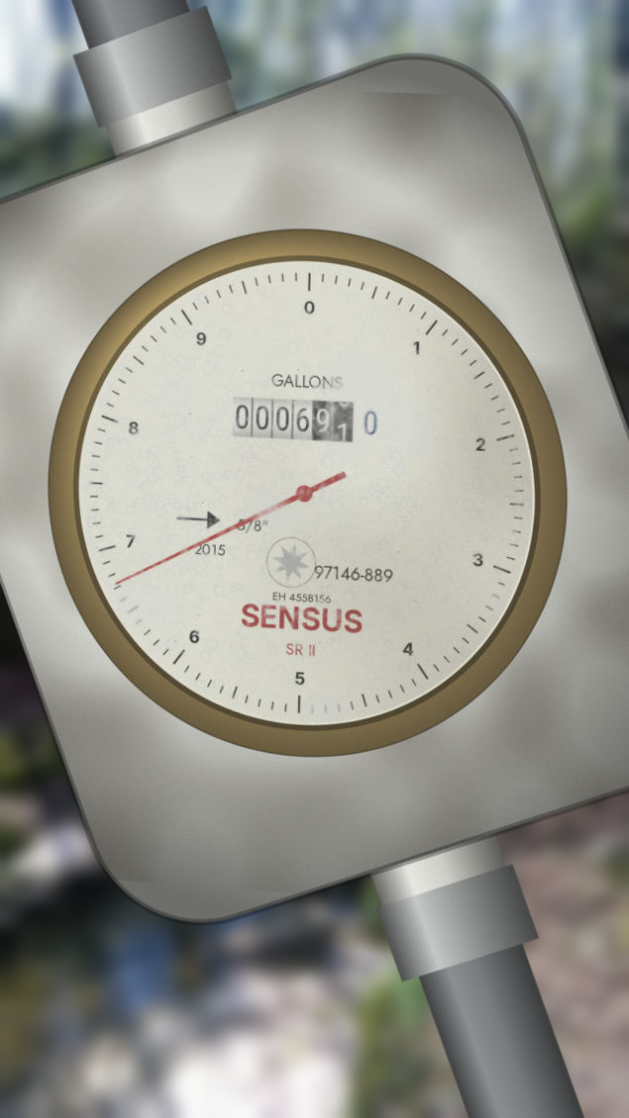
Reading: **6906.7** gal
